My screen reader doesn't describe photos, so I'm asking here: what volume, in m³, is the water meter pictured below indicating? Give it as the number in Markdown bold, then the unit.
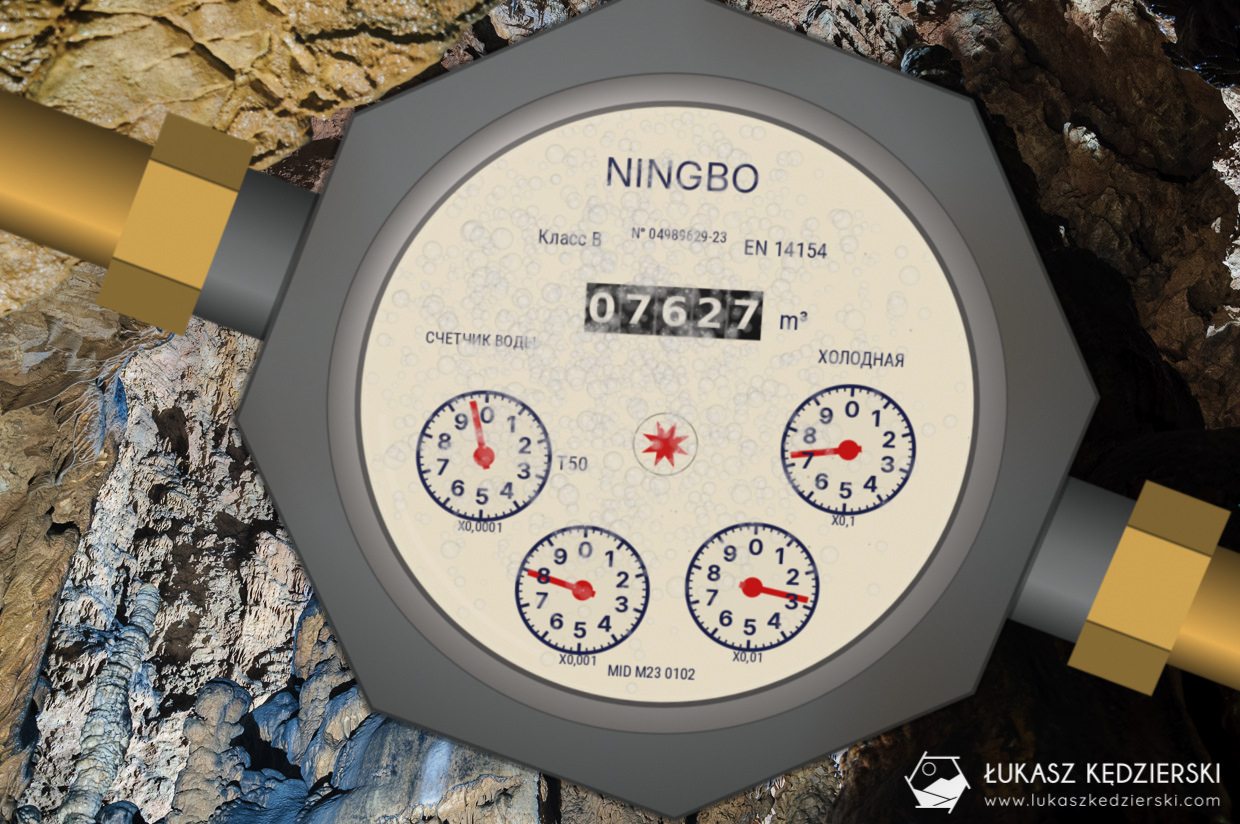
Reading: **7627.7279** m³
